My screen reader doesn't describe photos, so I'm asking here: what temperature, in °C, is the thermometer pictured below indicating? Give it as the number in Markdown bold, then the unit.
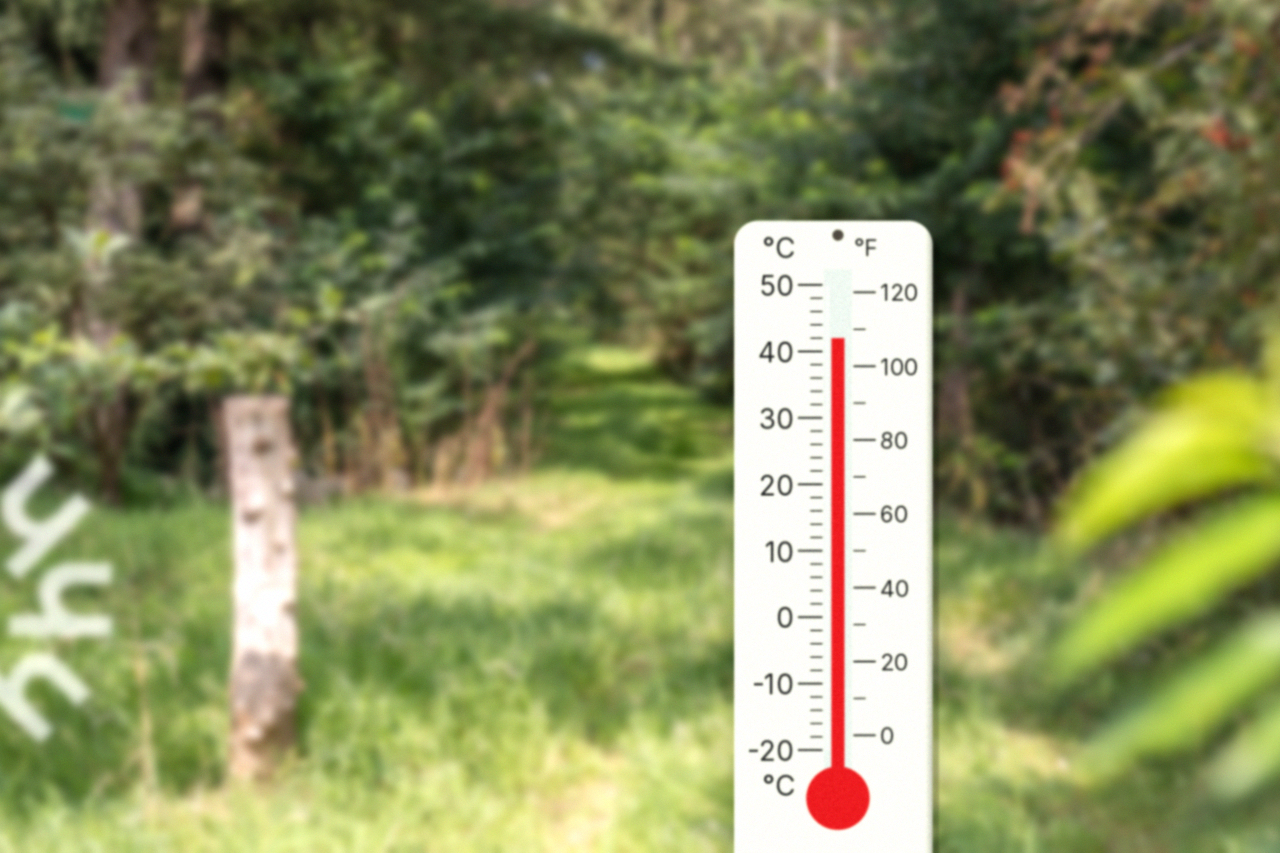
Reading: **42** °C
